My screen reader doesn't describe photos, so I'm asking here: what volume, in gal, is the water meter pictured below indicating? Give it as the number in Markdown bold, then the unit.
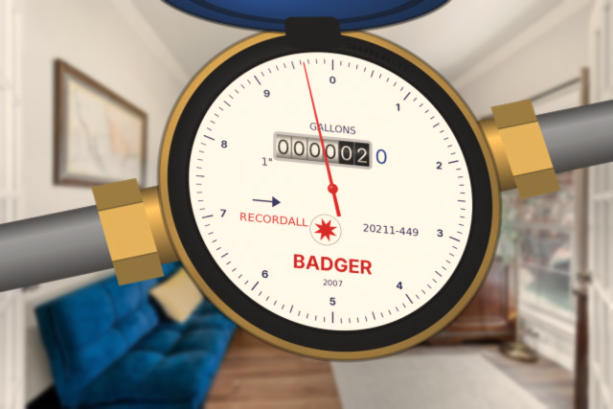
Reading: **19.6** gal
